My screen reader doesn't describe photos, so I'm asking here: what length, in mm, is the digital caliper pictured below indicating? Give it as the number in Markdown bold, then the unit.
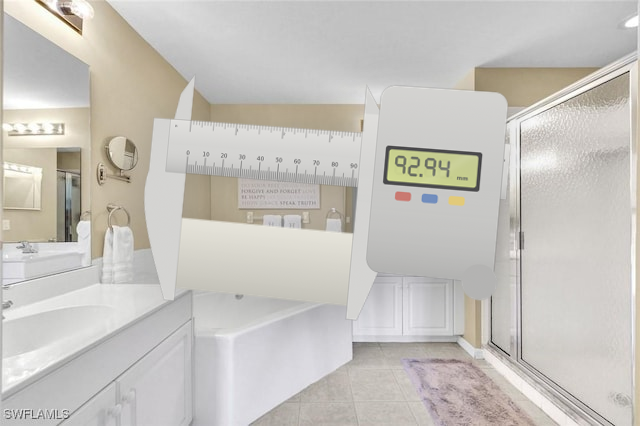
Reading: **92.94** mm
